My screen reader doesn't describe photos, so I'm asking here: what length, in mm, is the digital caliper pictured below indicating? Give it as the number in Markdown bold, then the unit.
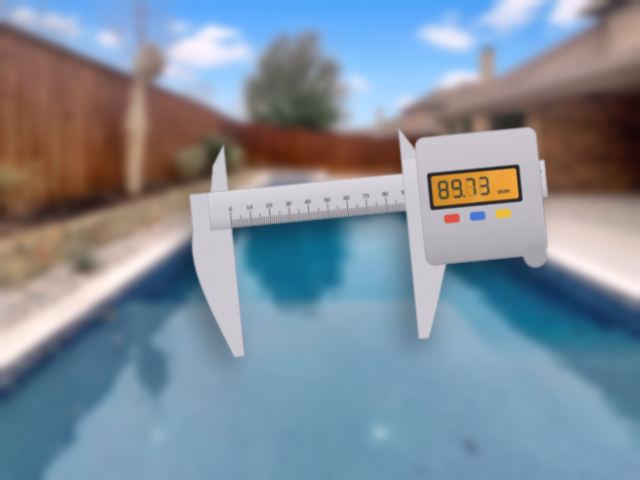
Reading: **89.73** mm
